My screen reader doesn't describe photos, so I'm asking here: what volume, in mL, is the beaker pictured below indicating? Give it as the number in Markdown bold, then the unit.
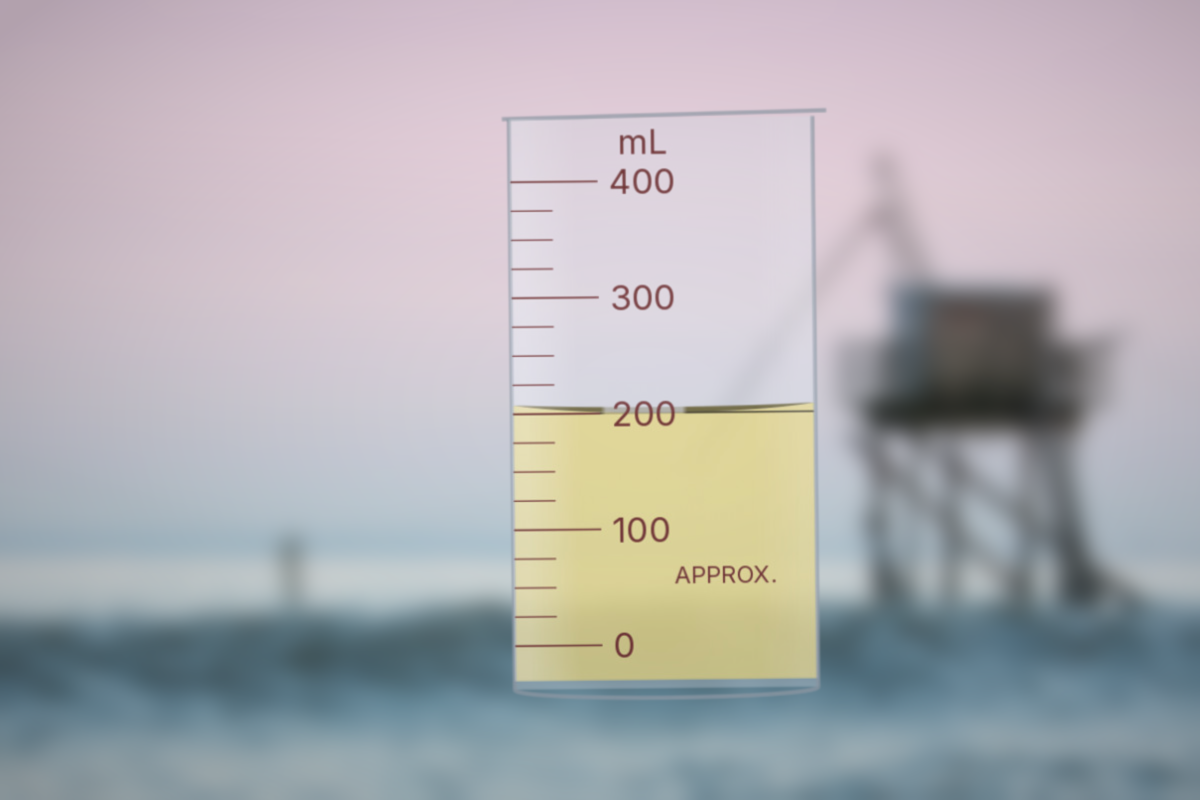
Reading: **200** mL
